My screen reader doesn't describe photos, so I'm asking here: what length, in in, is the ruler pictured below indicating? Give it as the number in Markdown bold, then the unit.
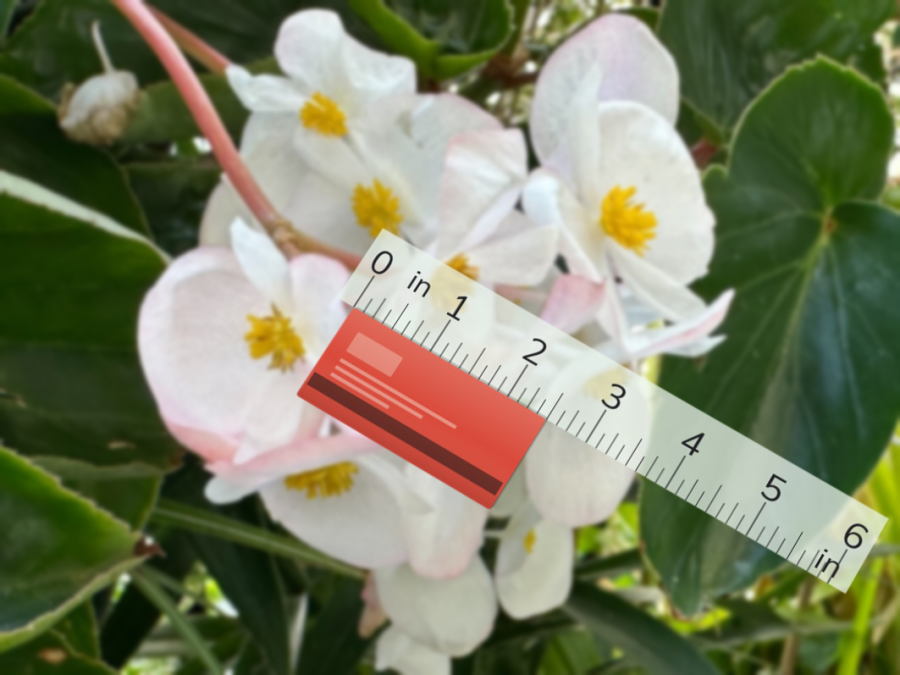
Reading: **2.5** in
